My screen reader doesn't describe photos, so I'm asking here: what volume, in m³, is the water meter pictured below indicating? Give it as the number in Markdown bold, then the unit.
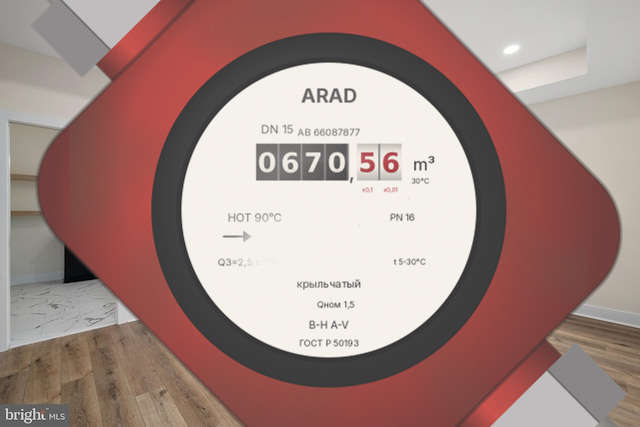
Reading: **670.56** m³
